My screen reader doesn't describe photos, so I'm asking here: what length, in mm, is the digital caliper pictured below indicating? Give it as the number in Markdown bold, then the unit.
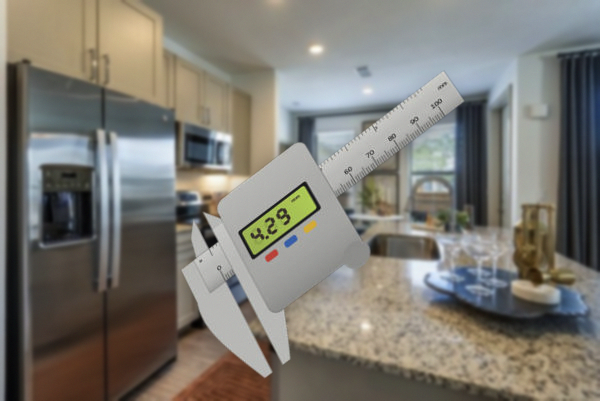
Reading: **4.29** mm
